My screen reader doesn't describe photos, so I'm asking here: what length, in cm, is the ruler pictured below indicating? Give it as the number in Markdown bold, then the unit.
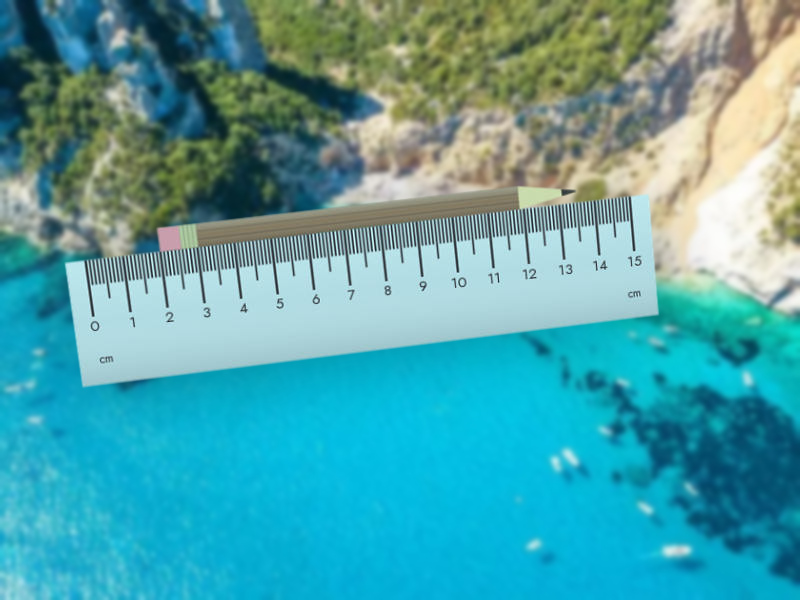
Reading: **11.5** cm
